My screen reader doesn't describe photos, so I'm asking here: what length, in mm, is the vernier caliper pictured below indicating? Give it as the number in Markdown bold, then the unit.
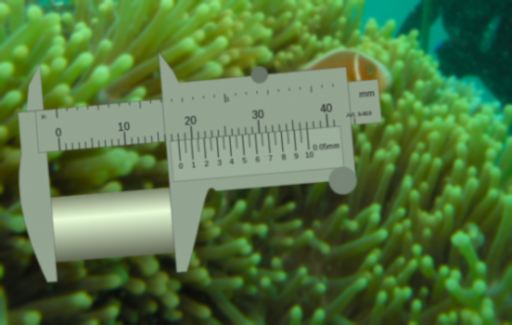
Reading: **18.0** mm
